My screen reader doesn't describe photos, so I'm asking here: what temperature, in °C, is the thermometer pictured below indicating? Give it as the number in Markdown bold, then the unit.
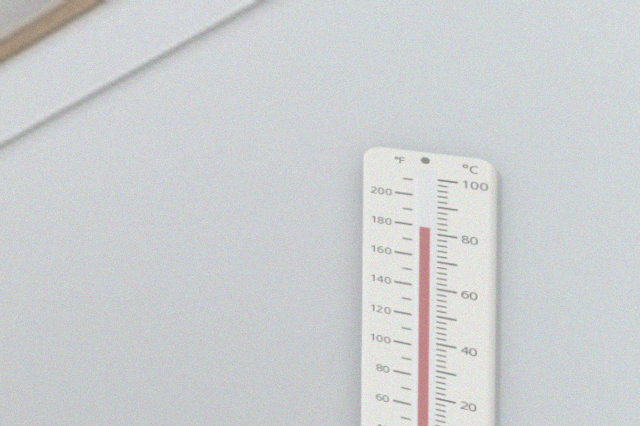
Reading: **82** °C
